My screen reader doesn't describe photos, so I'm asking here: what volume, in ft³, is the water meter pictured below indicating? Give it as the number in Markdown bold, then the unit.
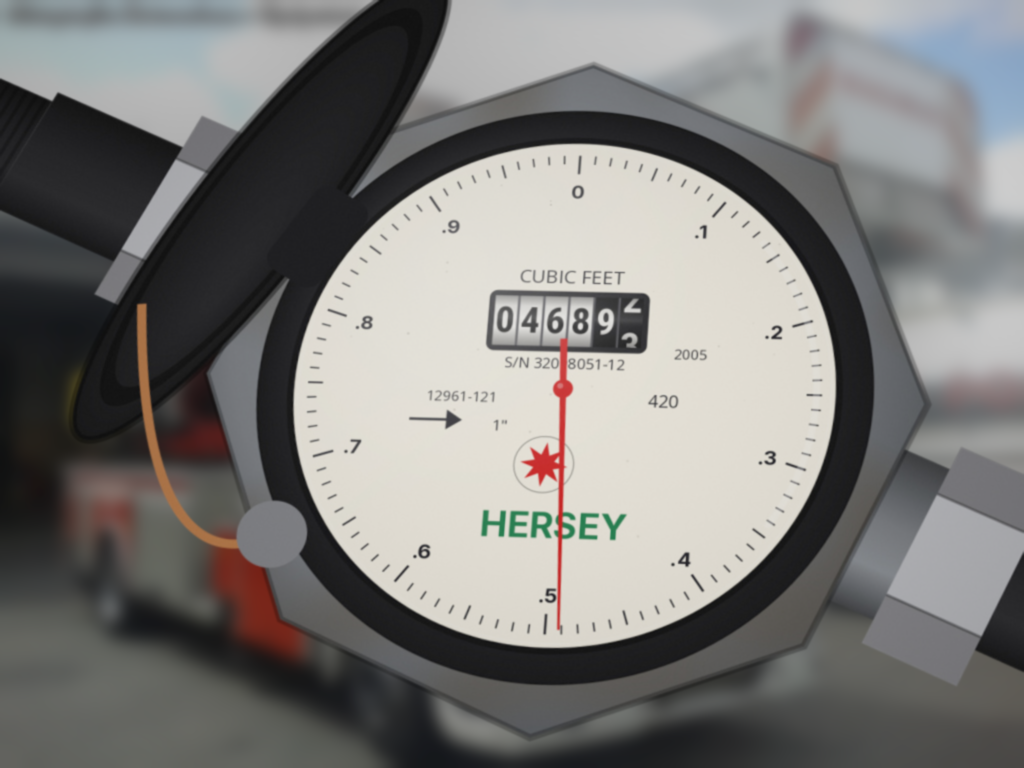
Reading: **46892.49** ft³
